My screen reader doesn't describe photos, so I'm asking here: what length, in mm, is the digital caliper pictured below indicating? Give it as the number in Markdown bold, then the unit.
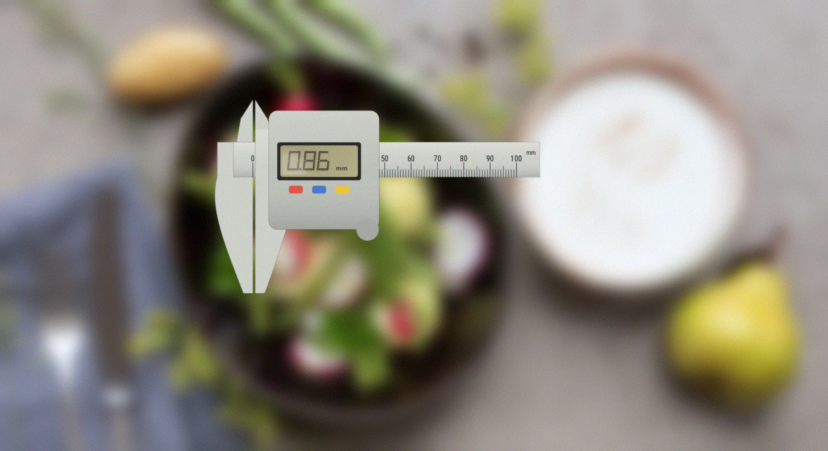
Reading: **0.86** mm
